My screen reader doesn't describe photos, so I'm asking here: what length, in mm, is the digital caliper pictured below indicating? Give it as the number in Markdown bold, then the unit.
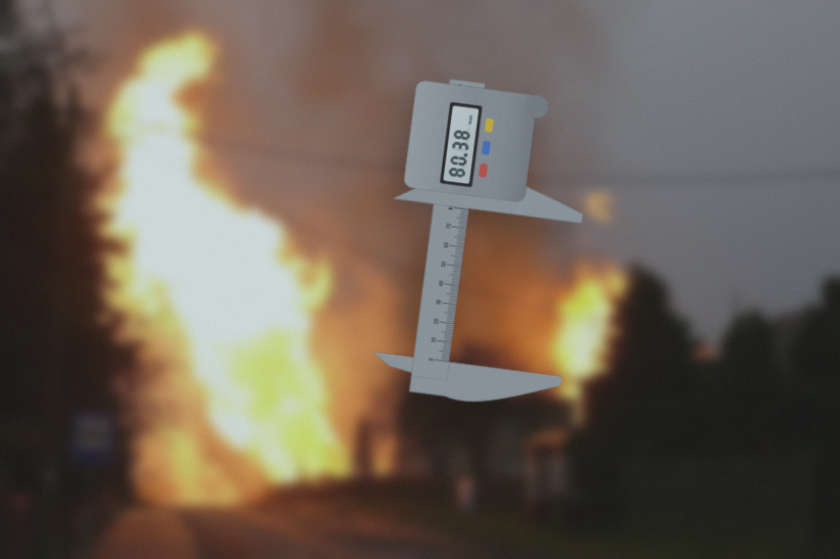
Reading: **80.38** mm
